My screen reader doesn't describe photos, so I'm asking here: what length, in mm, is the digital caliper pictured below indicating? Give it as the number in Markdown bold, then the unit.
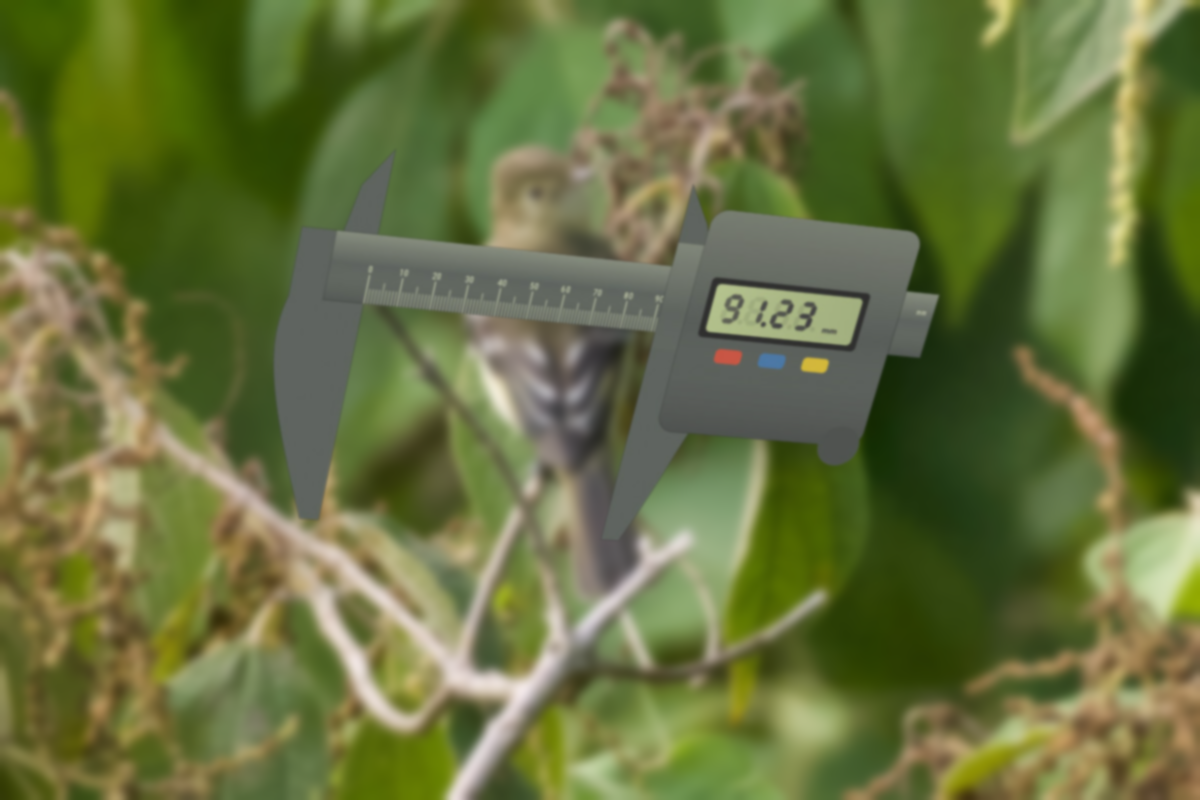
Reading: **91.23** mm
